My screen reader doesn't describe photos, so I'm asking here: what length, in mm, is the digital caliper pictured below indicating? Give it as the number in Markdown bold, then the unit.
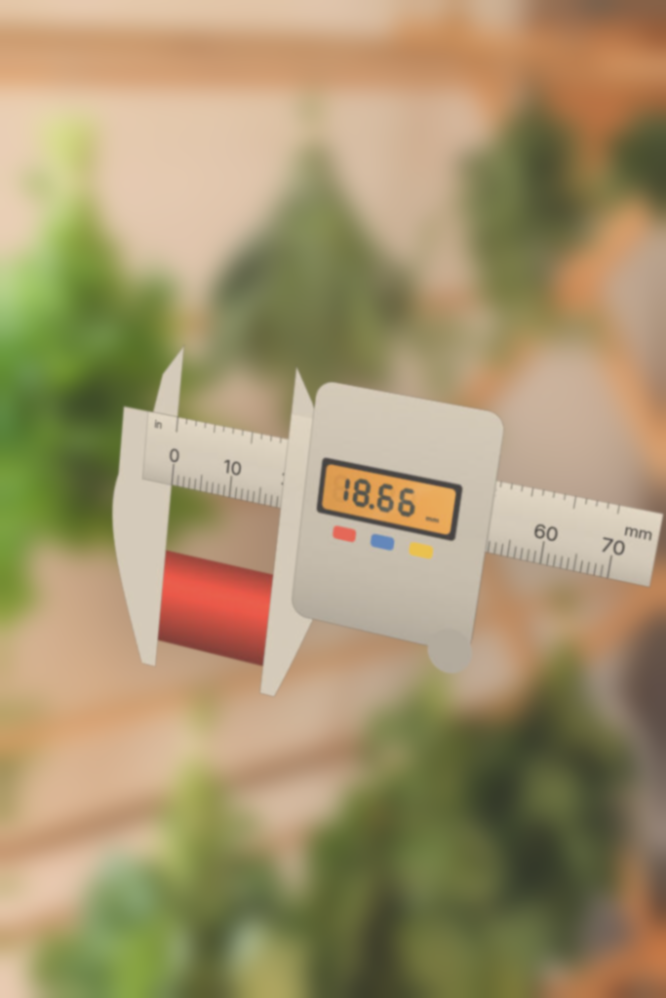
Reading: **18.66** mm
